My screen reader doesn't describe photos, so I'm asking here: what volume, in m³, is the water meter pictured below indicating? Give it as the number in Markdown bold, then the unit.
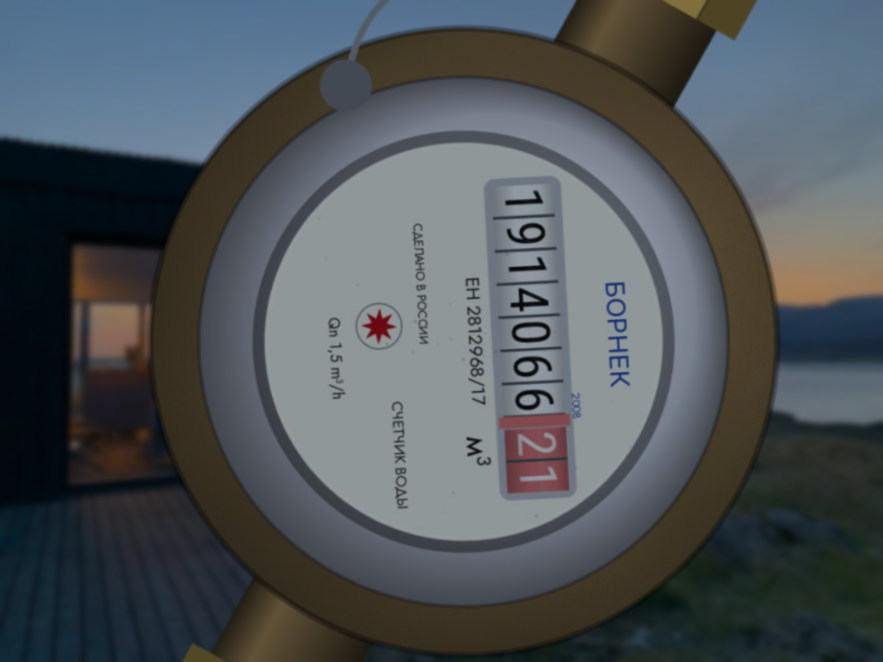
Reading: **1914066.21** m³
